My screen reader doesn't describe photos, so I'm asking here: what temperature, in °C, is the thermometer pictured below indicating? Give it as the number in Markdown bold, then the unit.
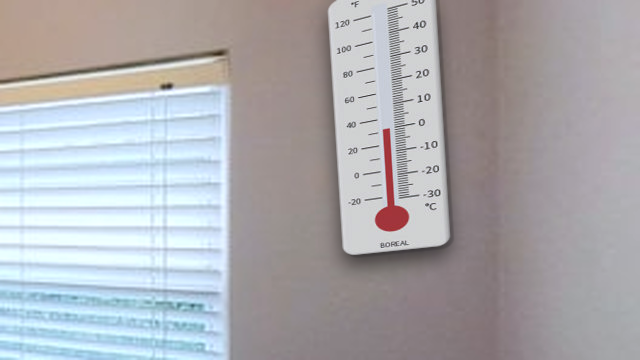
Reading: **0** °C
